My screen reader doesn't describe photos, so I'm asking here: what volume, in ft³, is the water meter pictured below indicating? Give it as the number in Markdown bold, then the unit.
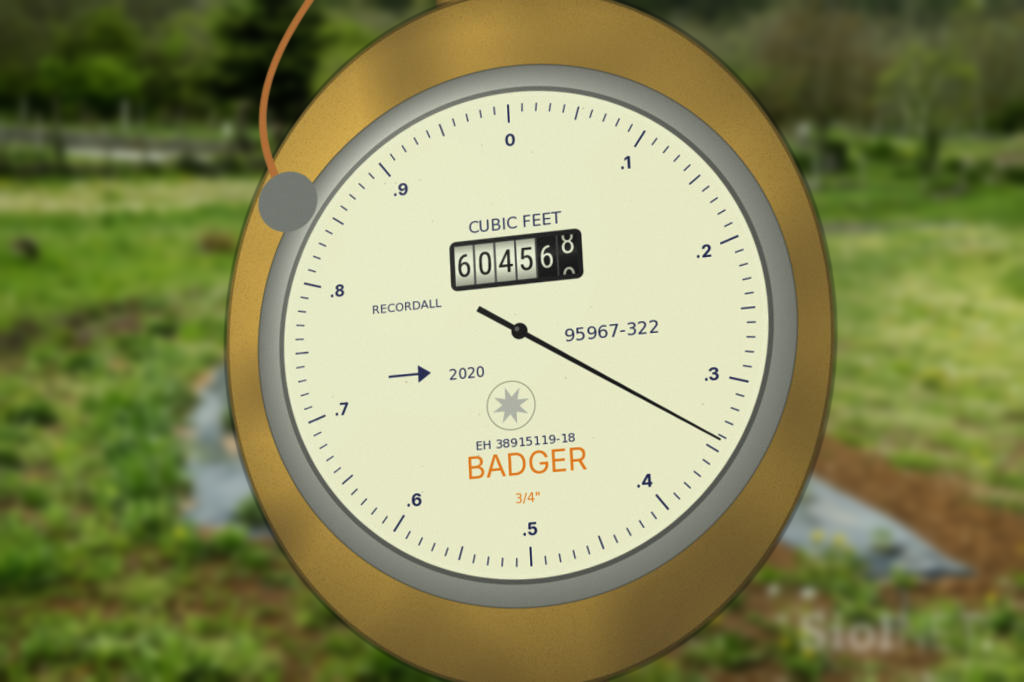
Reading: **604568.34** ft³
